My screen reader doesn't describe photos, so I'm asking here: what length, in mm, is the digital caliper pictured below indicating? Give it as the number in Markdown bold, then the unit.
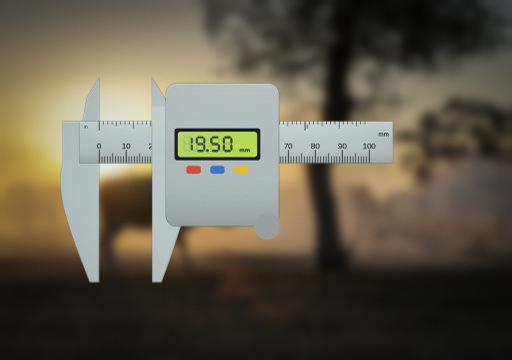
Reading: **19.50** mm
